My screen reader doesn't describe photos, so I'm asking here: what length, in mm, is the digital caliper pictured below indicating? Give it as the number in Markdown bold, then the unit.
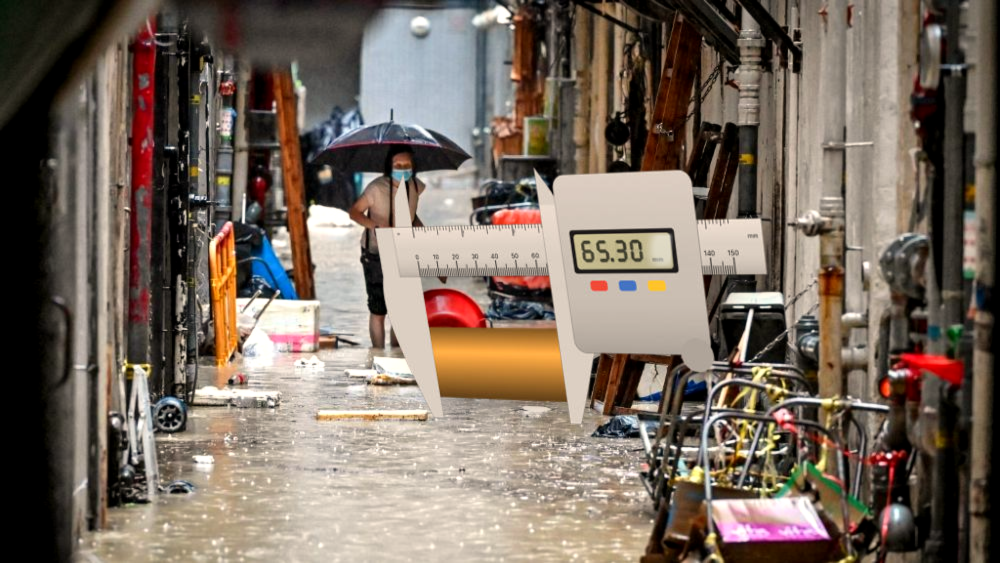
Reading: **65.30** mm
